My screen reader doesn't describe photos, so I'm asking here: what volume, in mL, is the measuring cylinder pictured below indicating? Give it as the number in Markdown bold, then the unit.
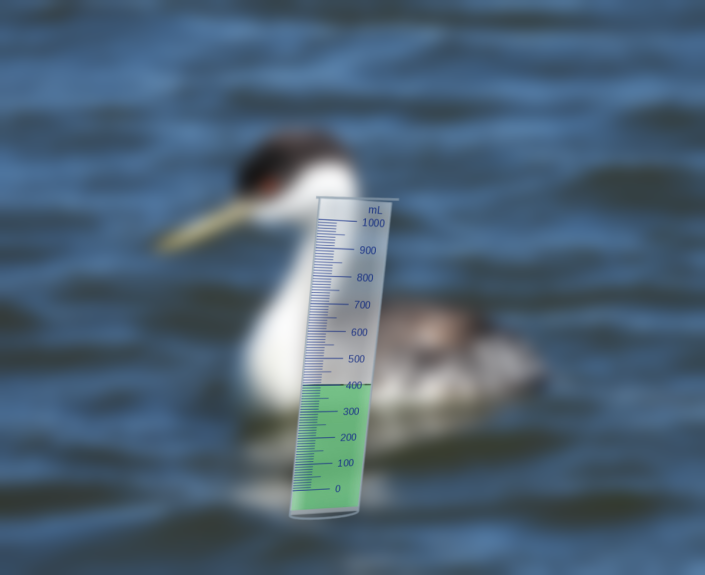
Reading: **400** mL
